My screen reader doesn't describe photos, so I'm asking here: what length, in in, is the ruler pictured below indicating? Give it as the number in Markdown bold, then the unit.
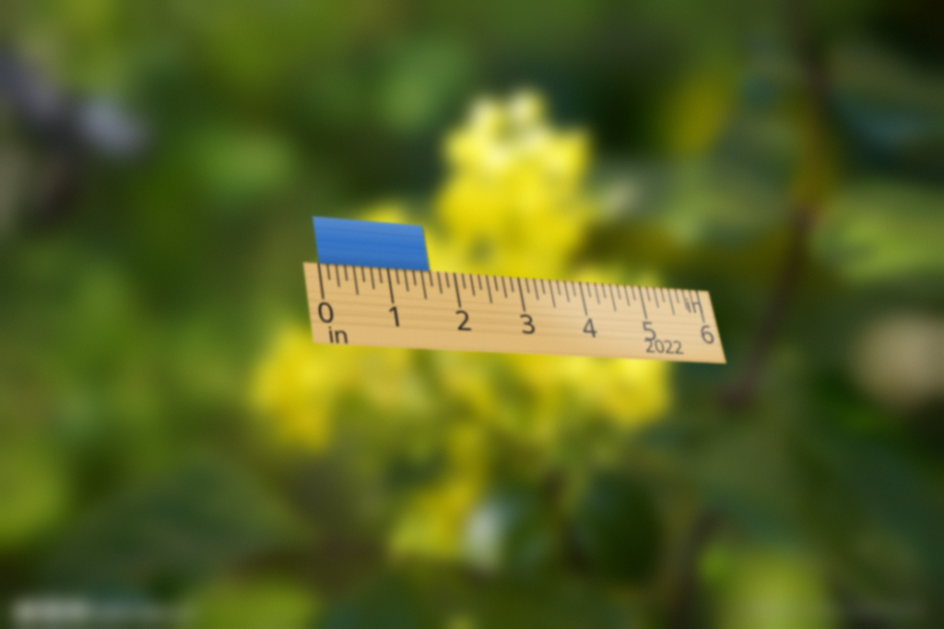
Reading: **1.625** in
